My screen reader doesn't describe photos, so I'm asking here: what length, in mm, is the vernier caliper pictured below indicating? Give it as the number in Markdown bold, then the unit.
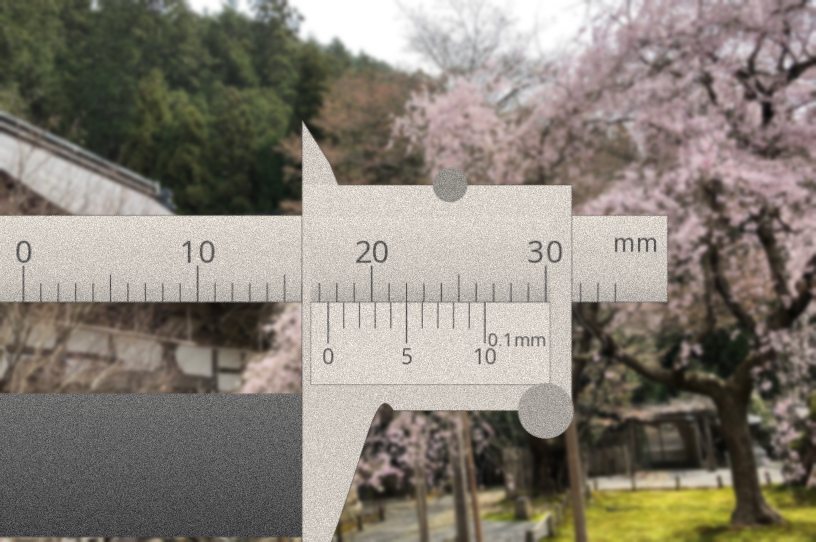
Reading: **17.5** mm
